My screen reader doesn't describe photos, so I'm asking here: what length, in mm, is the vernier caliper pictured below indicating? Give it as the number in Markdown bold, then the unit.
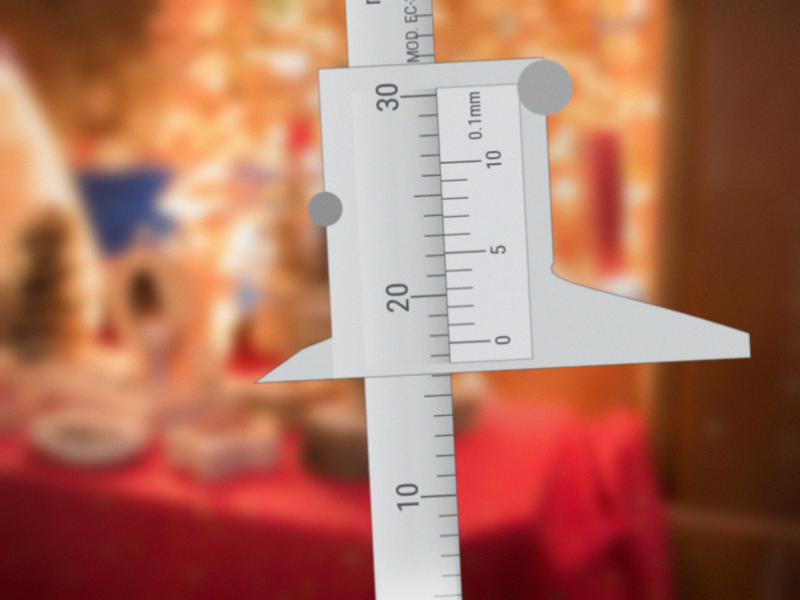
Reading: **17.6** mm
